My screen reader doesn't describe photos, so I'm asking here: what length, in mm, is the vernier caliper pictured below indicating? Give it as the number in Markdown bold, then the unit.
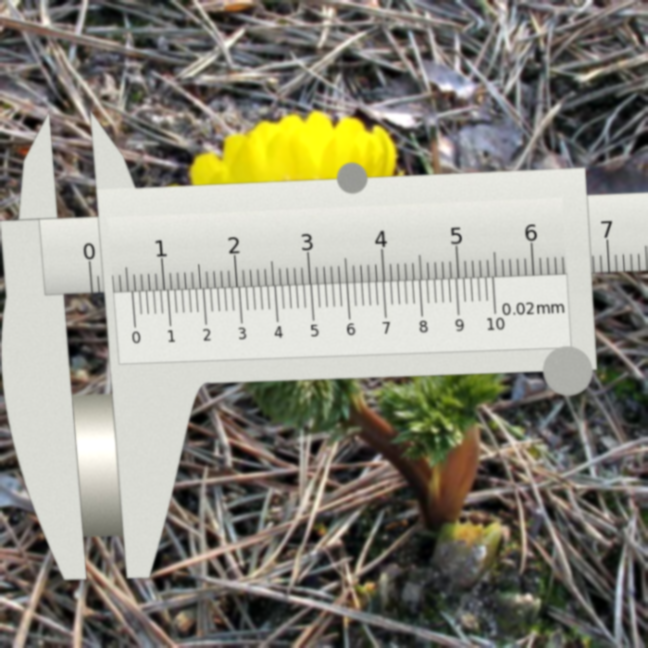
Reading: **5.6** mm
